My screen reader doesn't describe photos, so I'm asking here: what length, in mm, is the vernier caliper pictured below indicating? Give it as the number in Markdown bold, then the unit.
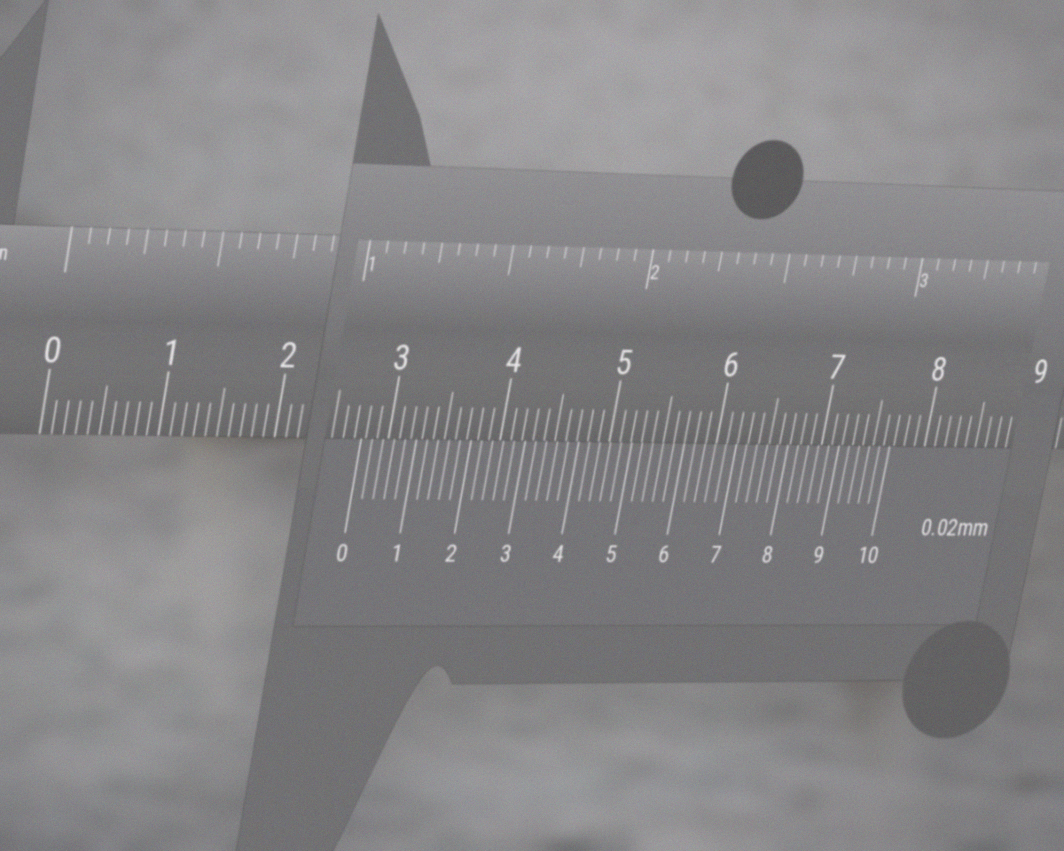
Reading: **27.6** mm
